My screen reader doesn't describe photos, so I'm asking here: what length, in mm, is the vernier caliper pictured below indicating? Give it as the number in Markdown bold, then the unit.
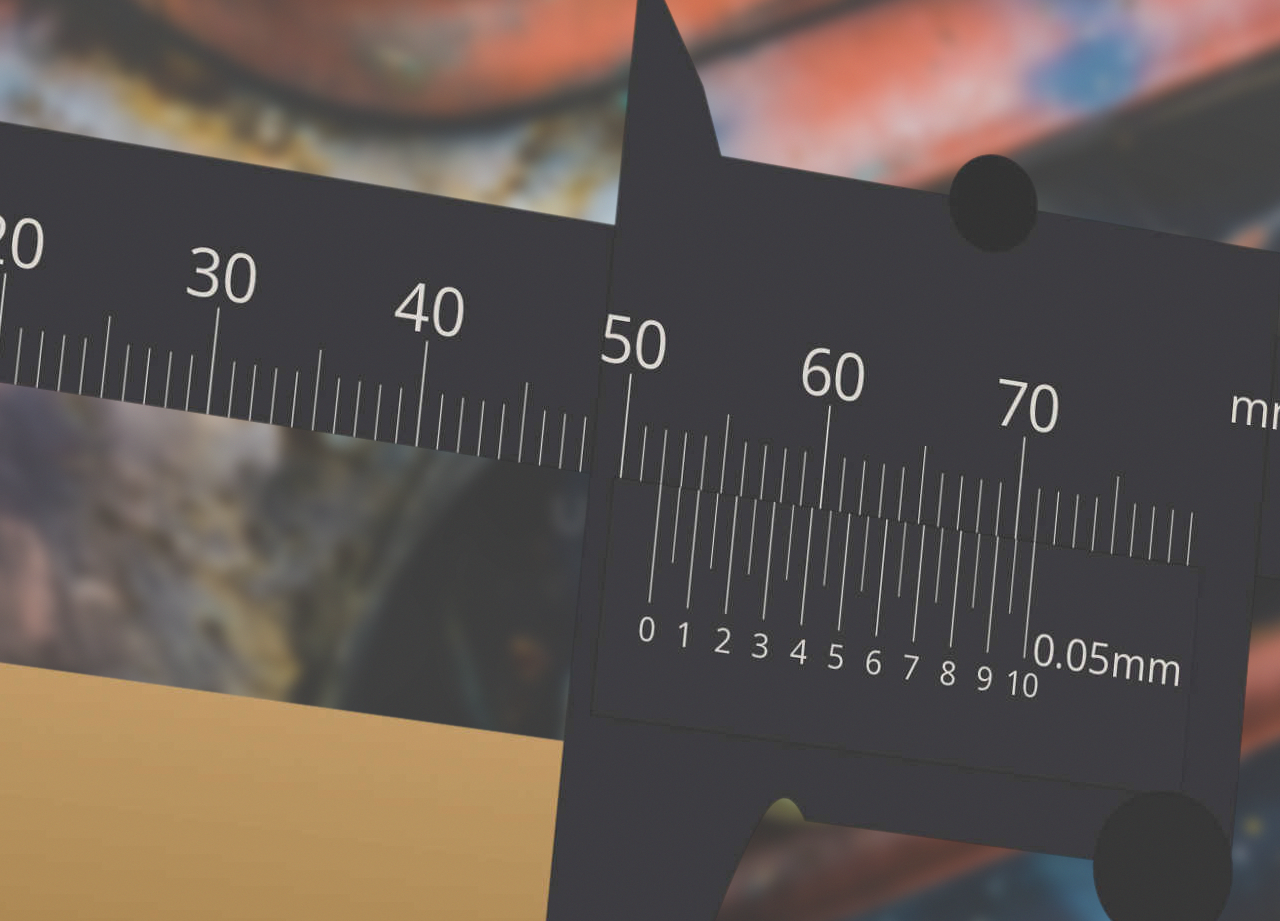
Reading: **52.0** mm
